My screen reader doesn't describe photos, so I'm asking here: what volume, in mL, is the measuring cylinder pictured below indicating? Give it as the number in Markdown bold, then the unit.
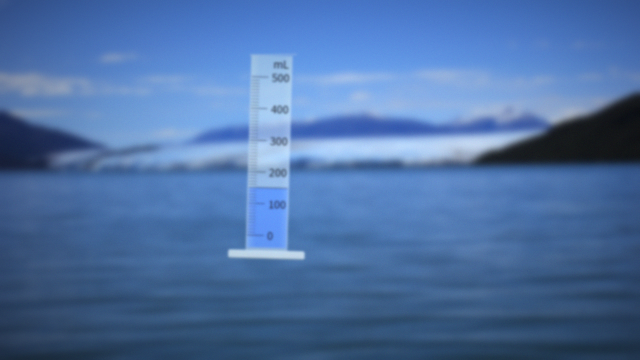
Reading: **150** mL
